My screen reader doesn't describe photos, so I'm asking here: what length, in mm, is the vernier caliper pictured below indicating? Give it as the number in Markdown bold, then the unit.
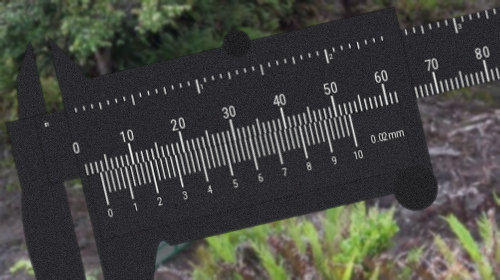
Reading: **3.5** mm
